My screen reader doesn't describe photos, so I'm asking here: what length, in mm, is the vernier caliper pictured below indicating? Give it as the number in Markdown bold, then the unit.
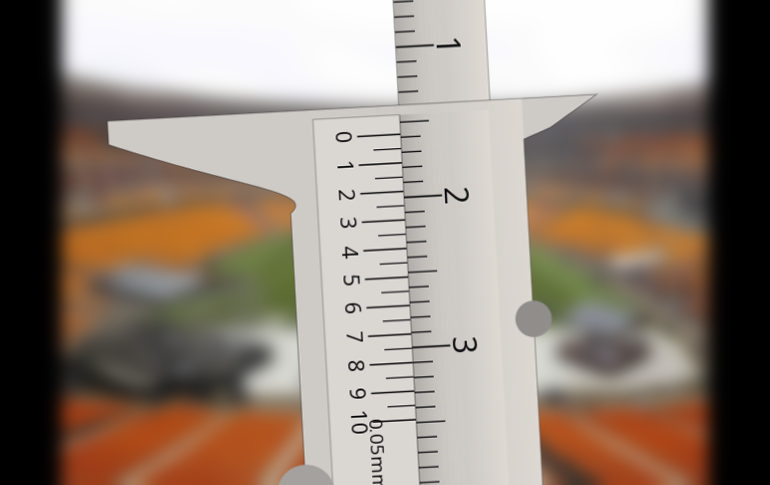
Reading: **15.8** mm
